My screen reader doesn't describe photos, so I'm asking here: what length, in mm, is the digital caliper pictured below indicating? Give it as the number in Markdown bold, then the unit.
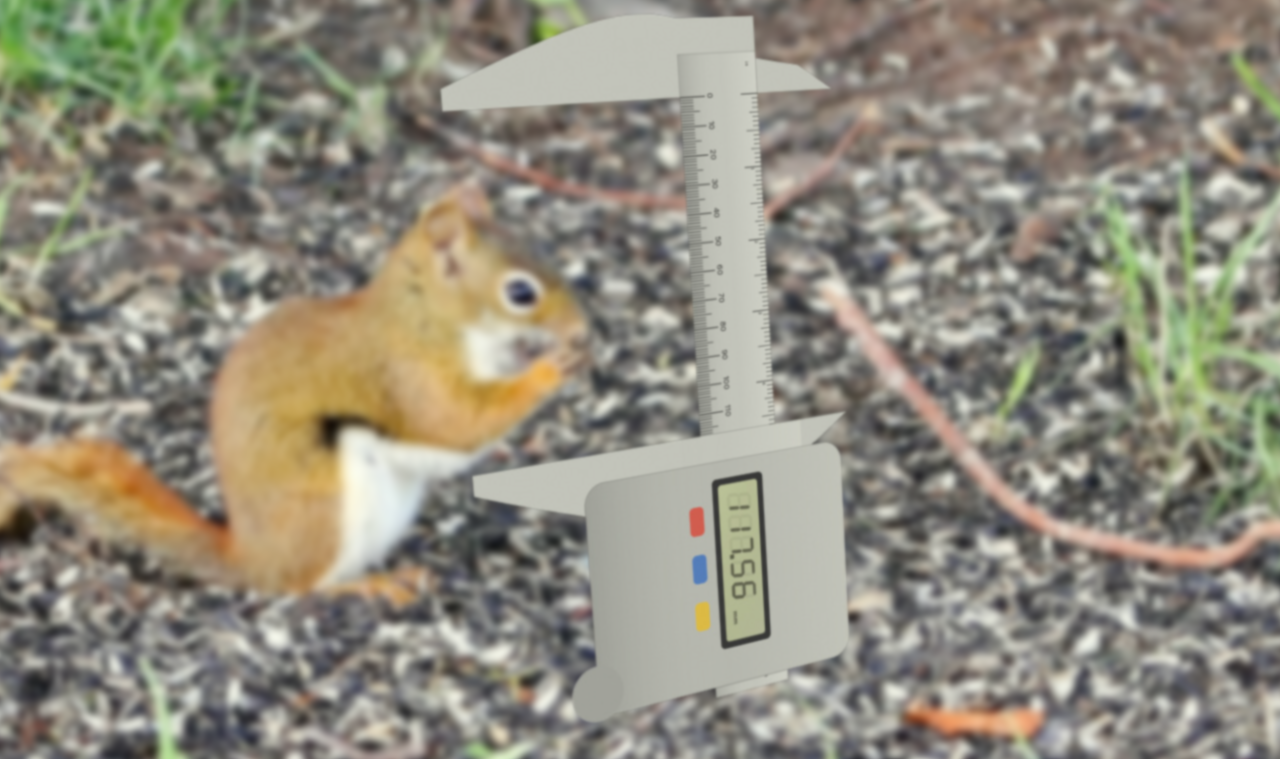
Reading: **117.56** mm
